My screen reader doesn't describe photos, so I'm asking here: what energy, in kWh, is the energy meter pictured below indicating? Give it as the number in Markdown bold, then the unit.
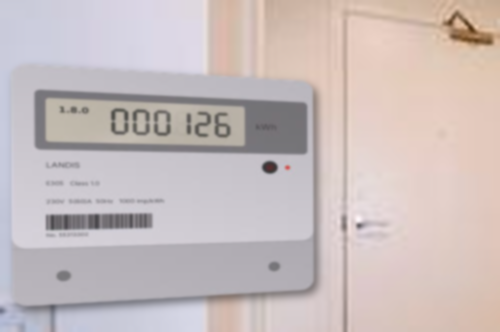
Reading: **126** kWh
